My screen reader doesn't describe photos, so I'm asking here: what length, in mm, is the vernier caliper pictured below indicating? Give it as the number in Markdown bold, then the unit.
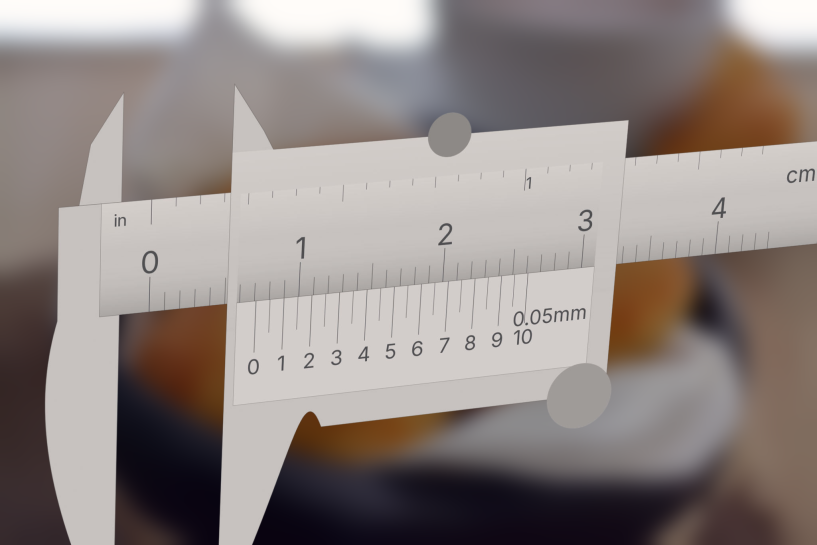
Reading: **7.1** mm
